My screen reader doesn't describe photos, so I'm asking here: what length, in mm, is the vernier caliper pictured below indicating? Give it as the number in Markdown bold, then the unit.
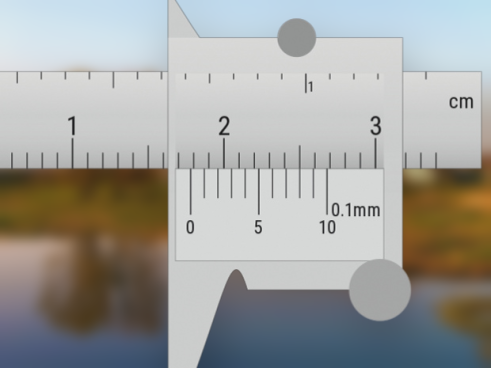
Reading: **17.8** mm
